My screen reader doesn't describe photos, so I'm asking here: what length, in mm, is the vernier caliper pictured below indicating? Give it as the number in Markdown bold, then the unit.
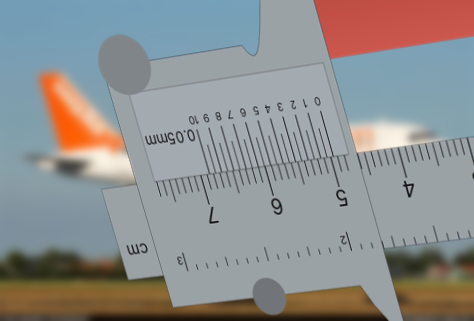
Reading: **49.6** mm
